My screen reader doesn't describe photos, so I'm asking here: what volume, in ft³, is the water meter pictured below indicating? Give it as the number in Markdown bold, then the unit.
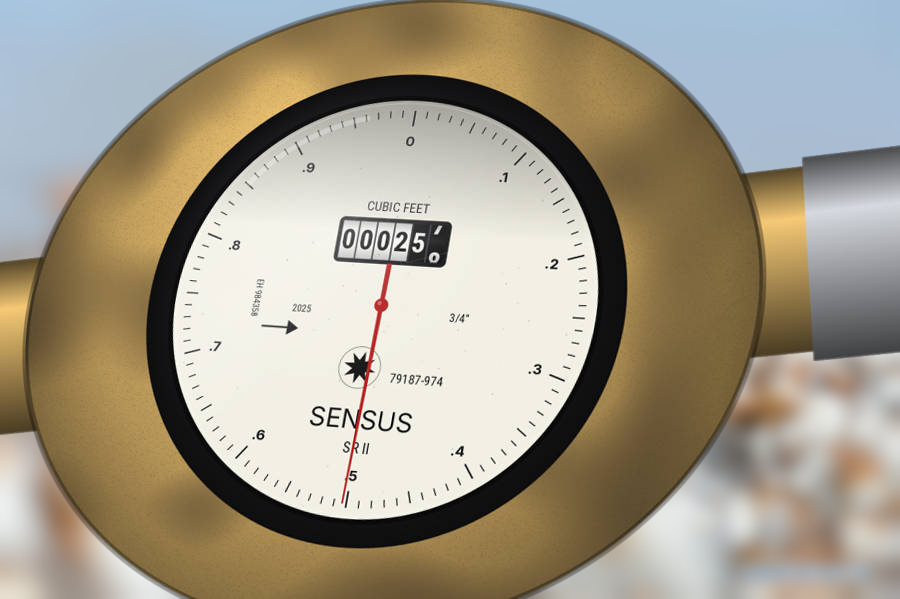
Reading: **257.50** ft³
